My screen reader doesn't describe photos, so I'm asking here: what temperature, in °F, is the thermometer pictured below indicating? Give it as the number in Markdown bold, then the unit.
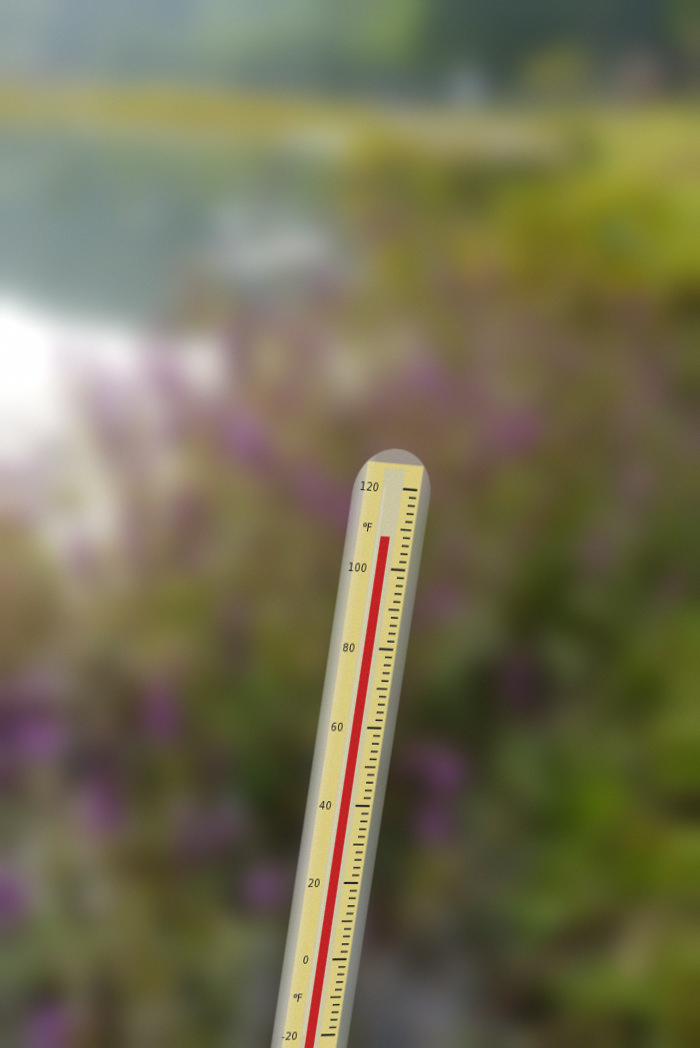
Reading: **108** °F
